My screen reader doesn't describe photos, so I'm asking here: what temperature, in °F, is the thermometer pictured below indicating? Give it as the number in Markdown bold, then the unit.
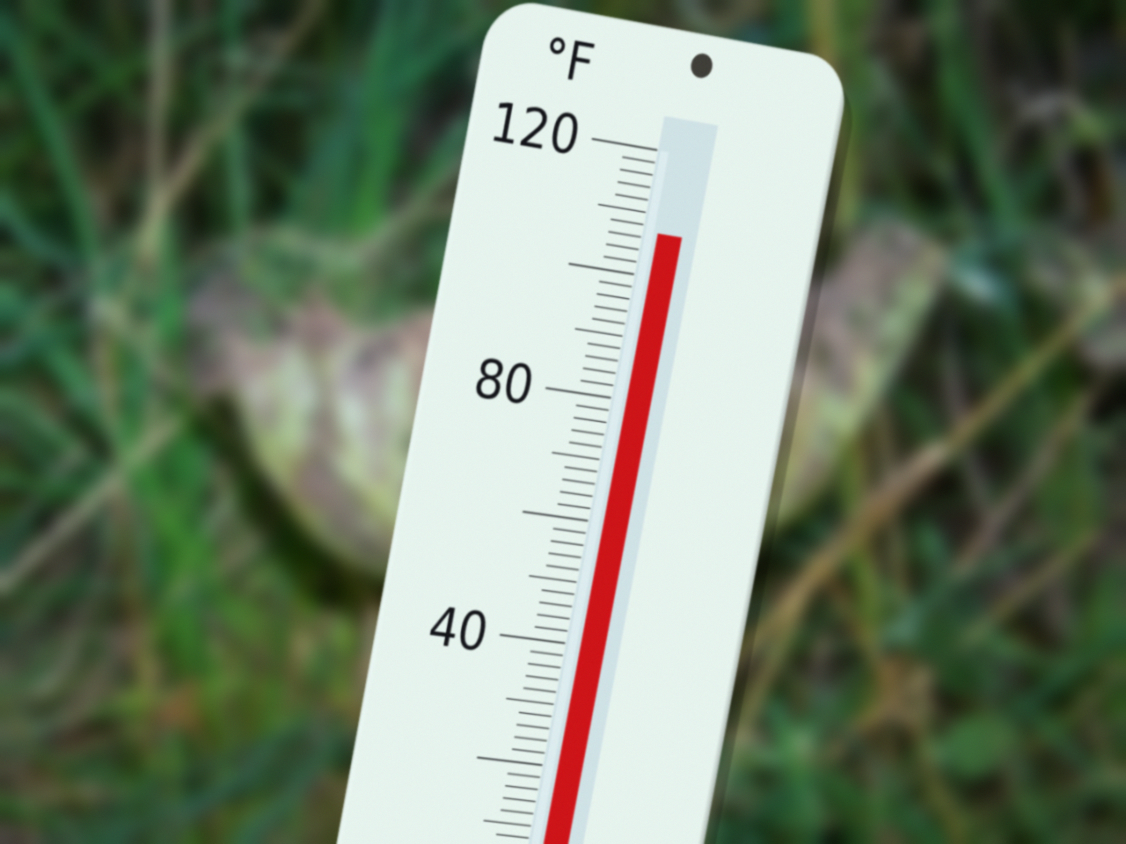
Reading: **107** °F
